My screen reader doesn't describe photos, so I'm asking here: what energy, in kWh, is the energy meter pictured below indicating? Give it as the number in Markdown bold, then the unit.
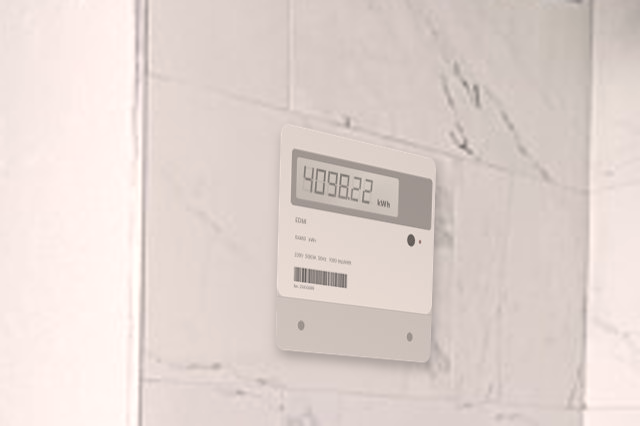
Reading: **4098.22** kWh
